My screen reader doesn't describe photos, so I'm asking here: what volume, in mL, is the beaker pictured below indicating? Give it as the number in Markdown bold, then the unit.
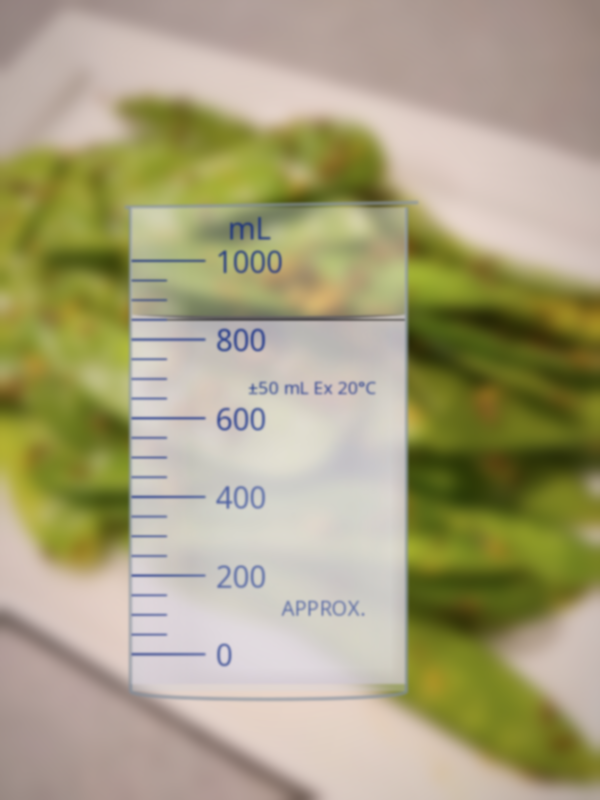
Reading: **850** mL
